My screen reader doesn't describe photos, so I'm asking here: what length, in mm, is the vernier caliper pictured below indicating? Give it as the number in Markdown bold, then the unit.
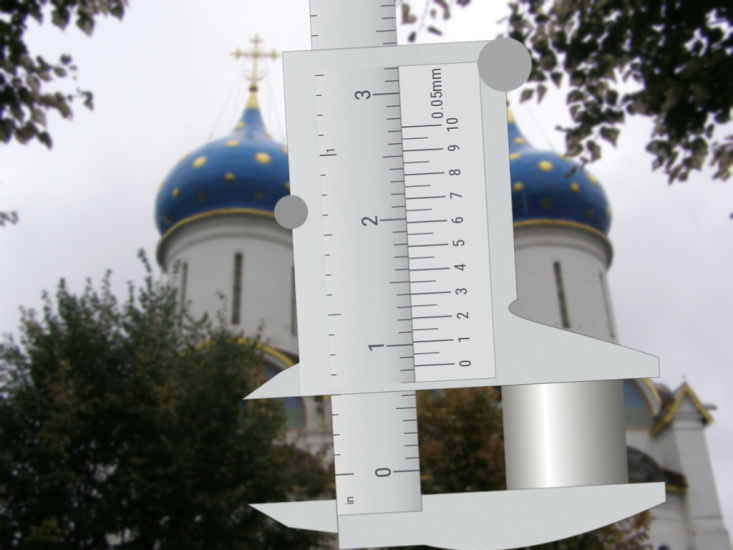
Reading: **8.3** mm
